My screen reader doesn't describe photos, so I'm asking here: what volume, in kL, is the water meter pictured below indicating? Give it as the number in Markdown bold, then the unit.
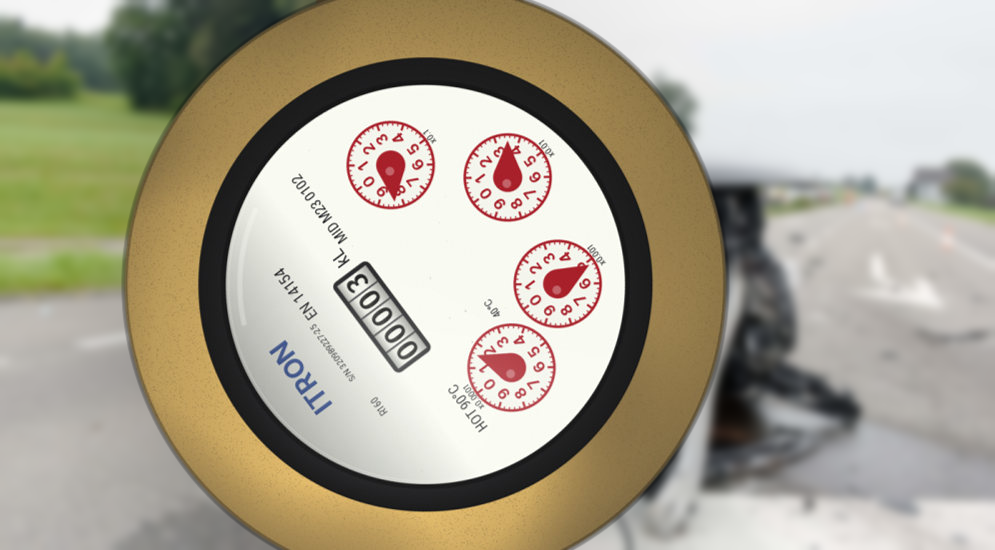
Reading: **3.8351** kL
